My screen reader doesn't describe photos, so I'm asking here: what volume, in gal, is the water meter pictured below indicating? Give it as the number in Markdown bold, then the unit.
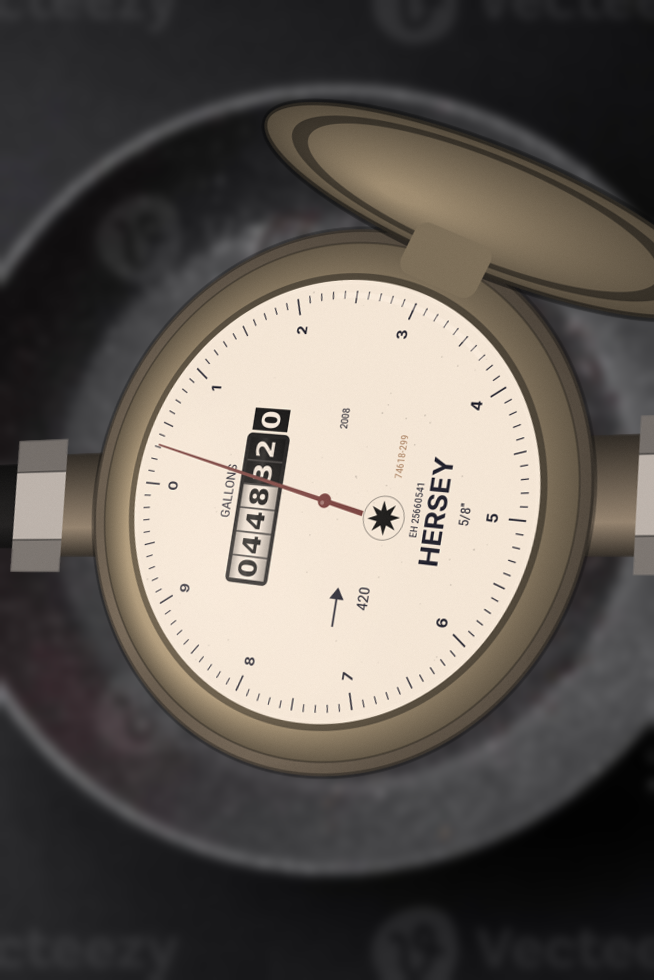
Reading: **448320.3** gal
